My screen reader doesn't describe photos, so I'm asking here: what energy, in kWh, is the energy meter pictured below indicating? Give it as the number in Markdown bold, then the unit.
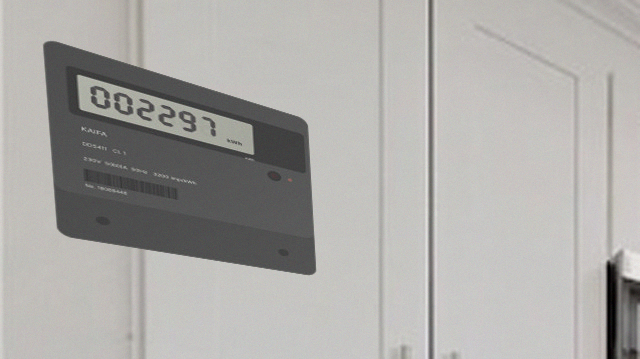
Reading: **2297** kWh
